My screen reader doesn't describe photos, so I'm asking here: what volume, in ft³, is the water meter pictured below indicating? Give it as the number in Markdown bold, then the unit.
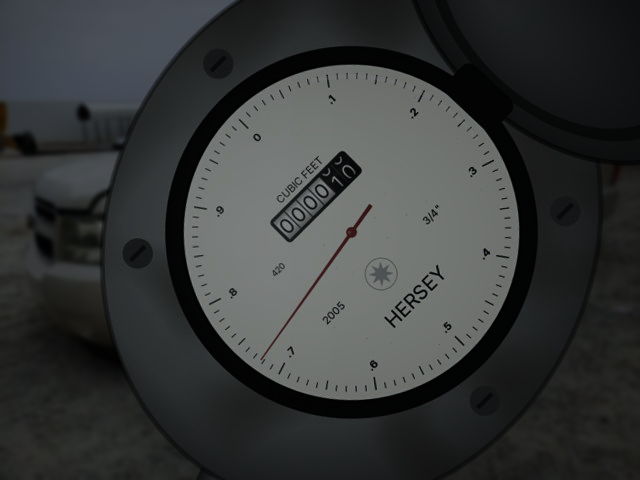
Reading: **9.72** ft³
